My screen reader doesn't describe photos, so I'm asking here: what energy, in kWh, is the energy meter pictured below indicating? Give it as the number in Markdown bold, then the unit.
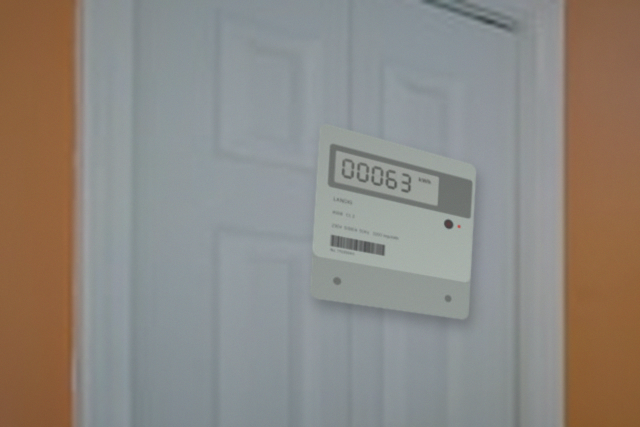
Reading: **63** kWh
